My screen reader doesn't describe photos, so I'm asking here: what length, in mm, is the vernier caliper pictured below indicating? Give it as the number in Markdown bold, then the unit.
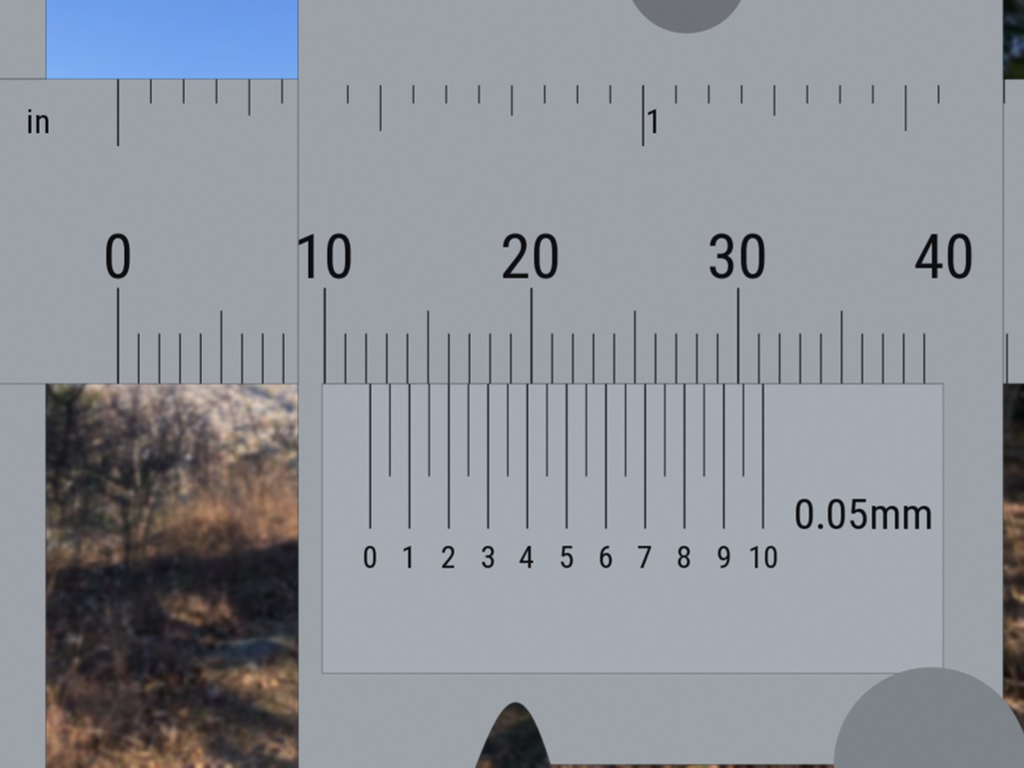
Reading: **12.2** mm
